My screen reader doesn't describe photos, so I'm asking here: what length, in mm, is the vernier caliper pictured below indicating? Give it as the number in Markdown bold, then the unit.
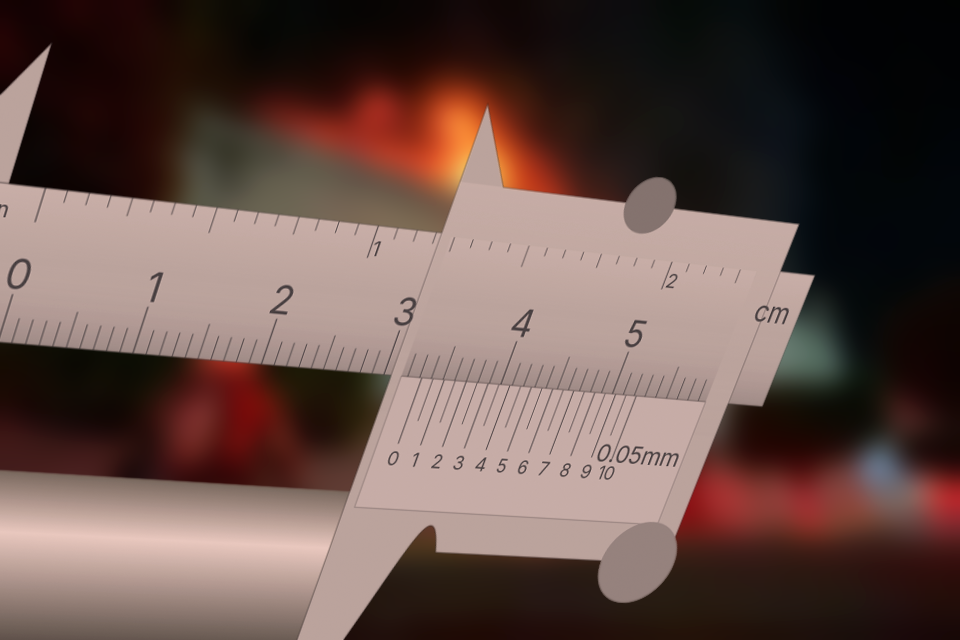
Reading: **33.2** mm
